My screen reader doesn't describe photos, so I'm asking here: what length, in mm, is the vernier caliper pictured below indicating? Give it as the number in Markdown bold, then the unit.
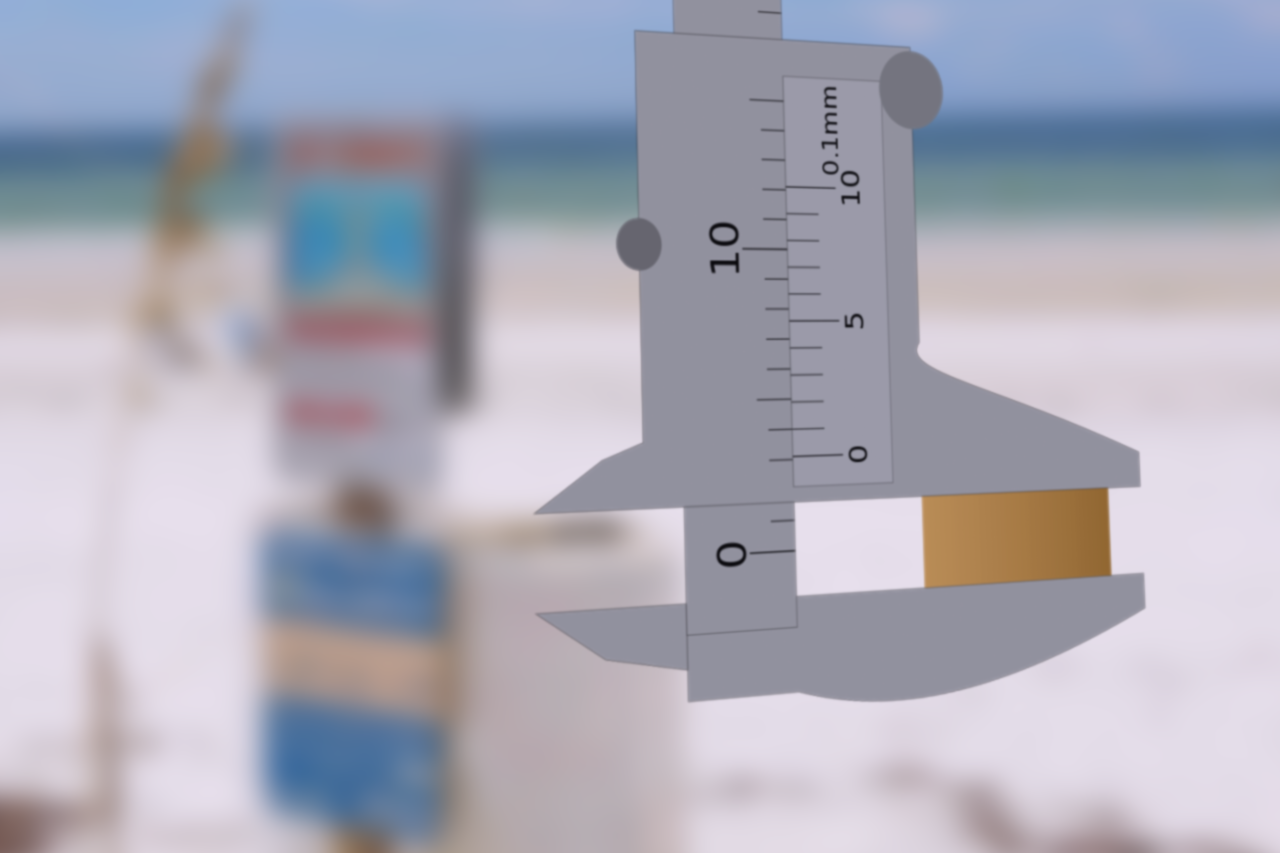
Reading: **3.1** mm
